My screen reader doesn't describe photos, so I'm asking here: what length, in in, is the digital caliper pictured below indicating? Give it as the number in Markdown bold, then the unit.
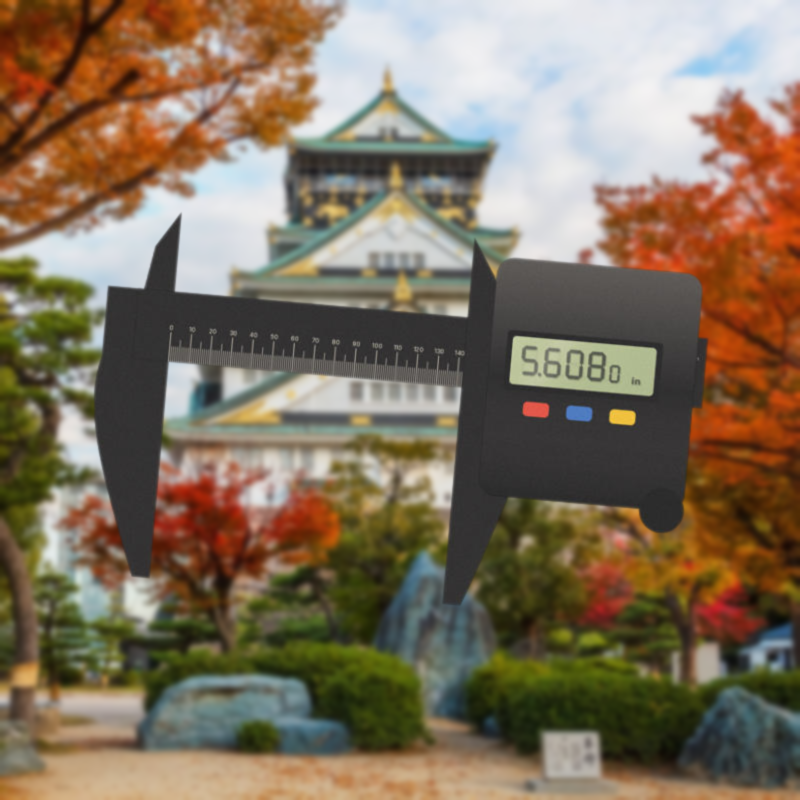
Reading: **5.6080** in
